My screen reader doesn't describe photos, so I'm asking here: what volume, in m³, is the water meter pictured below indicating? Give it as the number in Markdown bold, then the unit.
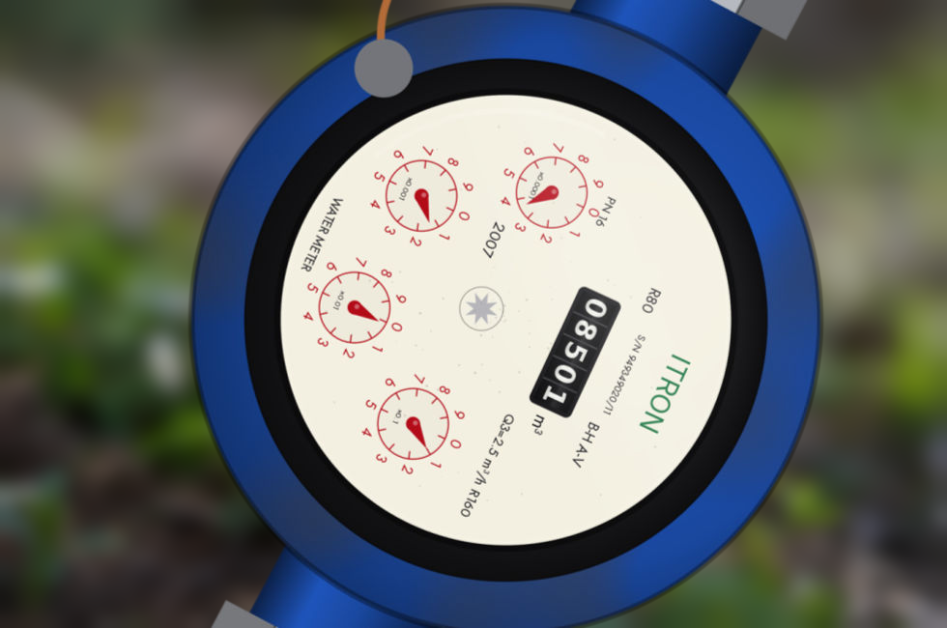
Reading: **8501.1013** m³
